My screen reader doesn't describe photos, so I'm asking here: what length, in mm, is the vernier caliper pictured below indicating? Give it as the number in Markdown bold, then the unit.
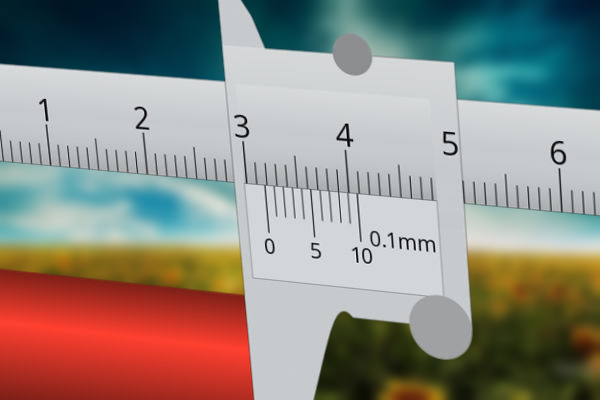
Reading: **31.8** mm
